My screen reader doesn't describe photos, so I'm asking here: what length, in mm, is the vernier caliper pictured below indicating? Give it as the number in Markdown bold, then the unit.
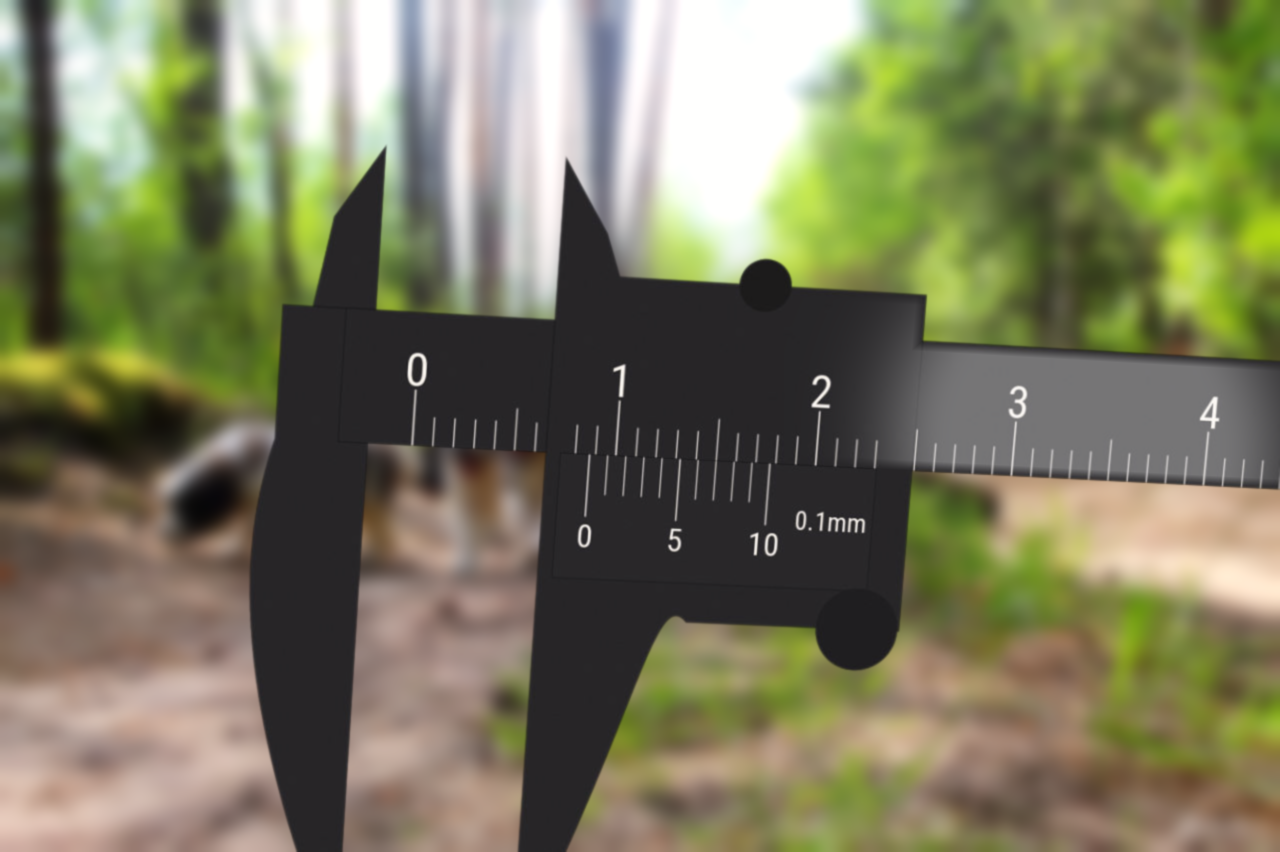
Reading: **8.7** mm
